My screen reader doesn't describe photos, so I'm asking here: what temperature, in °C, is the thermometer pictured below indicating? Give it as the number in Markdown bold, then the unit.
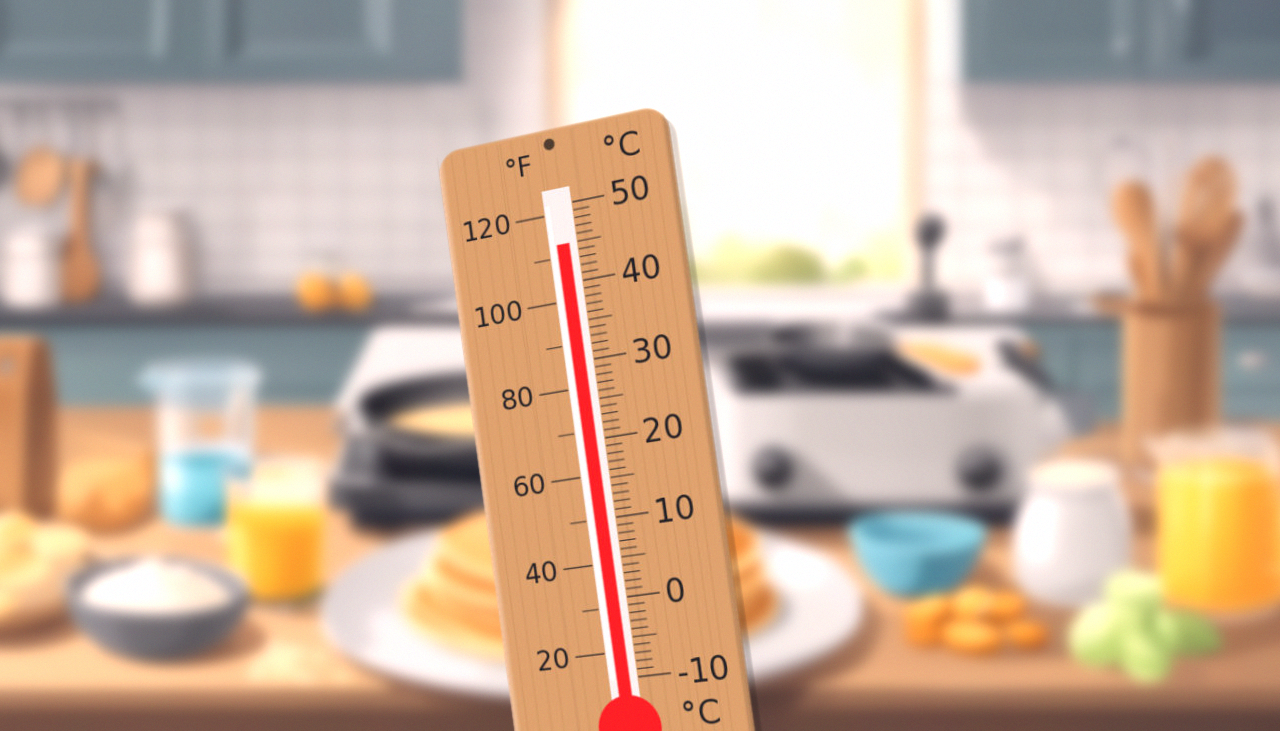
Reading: **45** °C
